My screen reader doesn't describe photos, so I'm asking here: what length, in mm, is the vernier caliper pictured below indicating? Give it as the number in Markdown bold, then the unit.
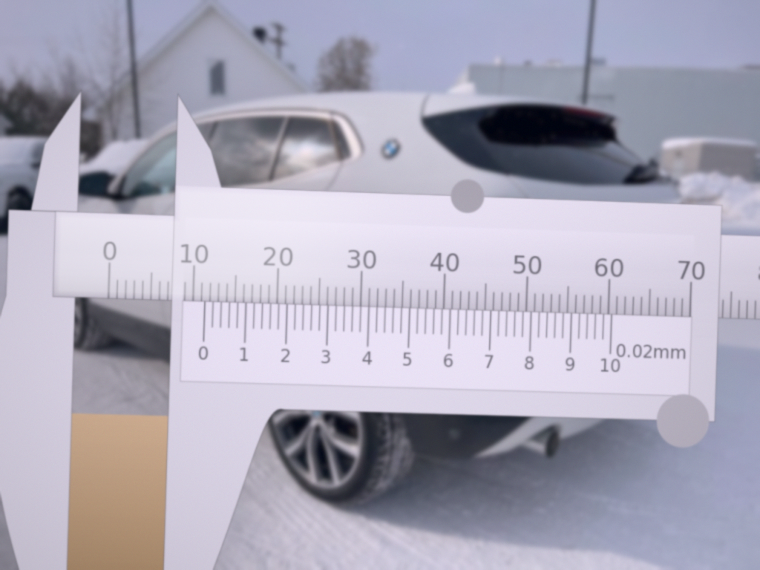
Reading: **11.4** mm
